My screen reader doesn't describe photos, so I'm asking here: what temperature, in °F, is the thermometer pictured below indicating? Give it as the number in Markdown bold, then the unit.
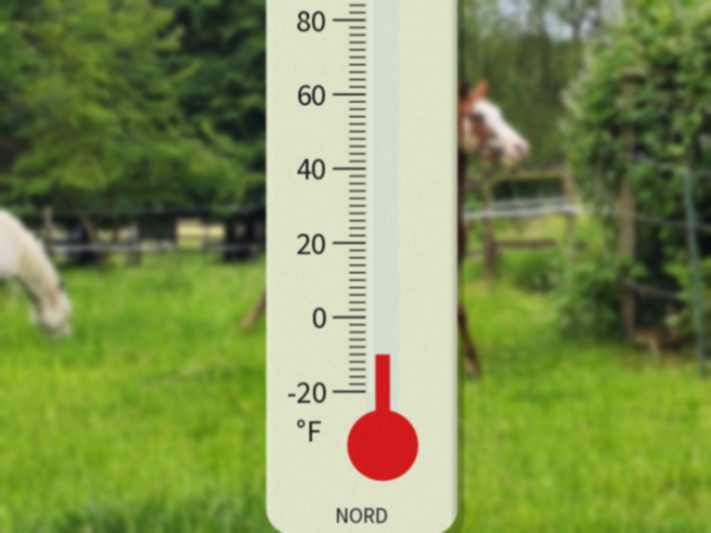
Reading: **-10** °F
